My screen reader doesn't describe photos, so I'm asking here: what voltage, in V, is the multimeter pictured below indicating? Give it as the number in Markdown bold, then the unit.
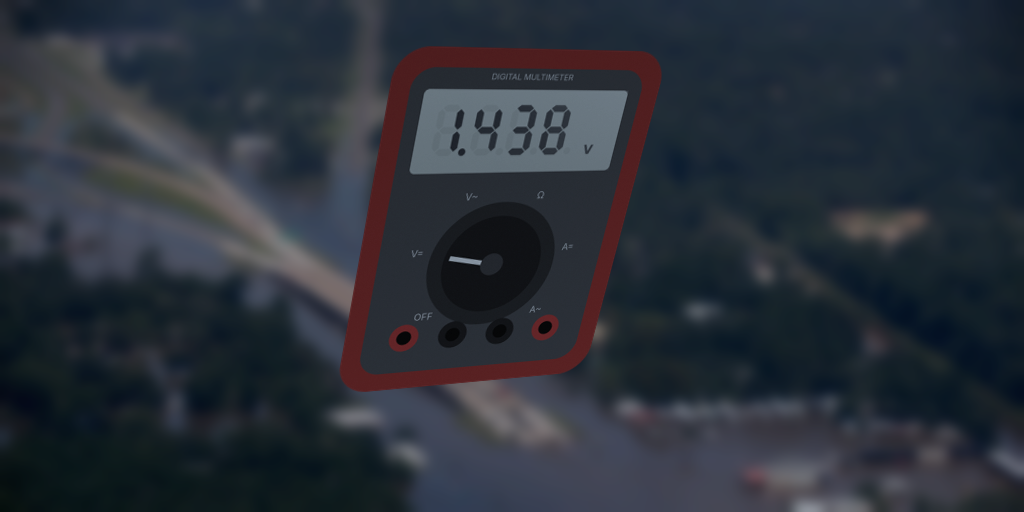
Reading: **1.438** V
